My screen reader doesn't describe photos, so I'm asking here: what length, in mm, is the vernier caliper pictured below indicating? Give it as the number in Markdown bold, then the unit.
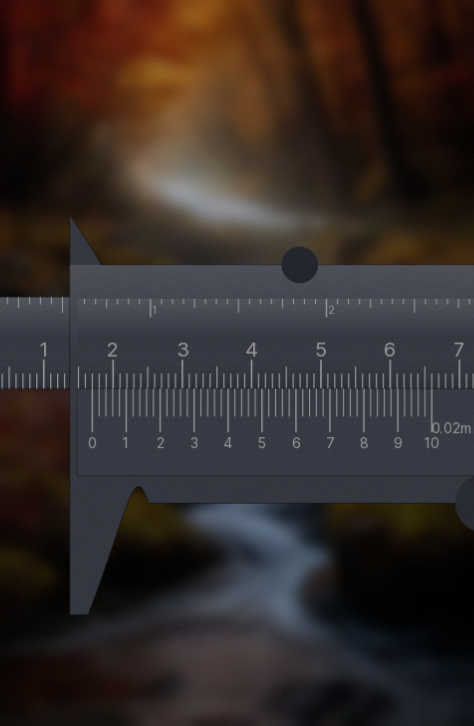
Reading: **17.0** mm
